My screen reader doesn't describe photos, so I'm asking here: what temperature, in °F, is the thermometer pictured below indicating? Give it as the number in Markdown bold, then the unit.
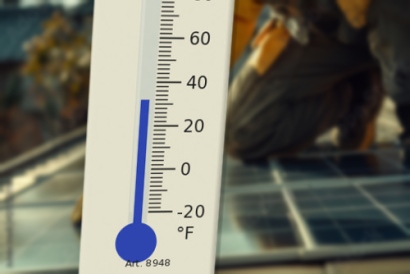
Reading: **32** °F
